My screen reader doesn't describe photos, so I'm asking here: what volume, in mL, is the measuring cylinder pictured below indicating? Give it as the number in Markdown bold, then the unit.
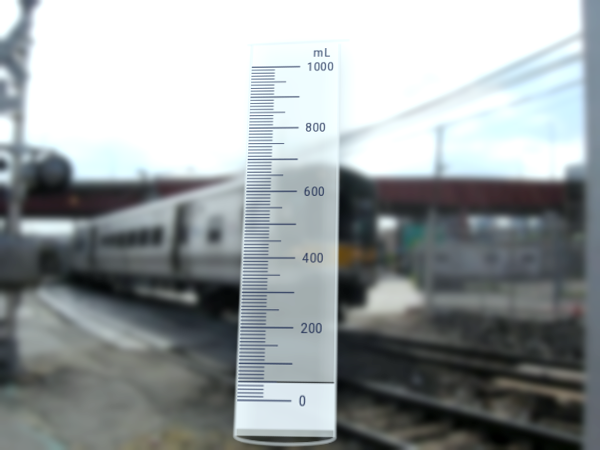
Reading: **50** mL
